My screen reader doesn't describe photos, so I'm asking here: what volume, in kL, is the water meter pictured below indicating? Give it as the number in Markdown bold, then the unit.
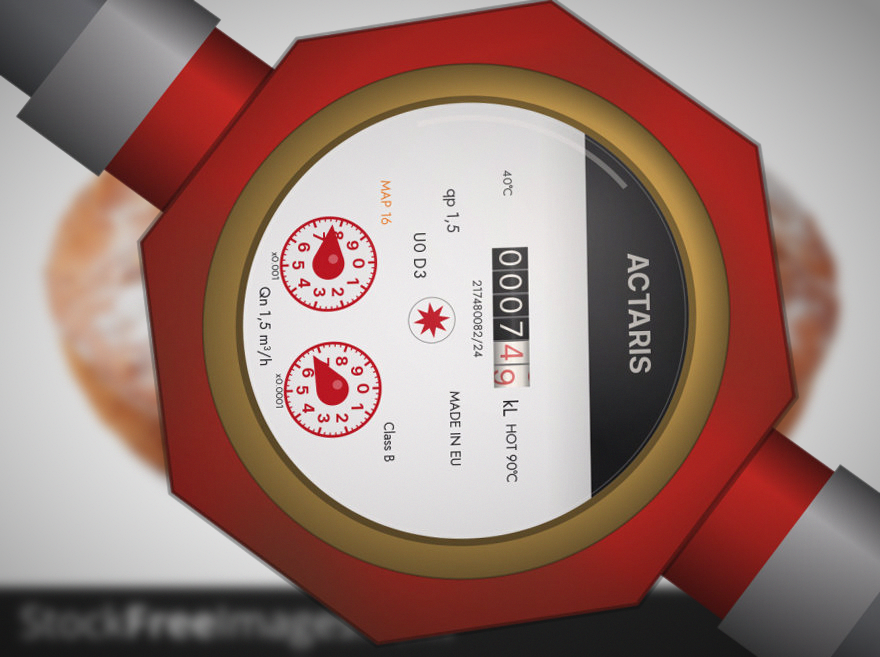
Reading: **7.4876** kL
